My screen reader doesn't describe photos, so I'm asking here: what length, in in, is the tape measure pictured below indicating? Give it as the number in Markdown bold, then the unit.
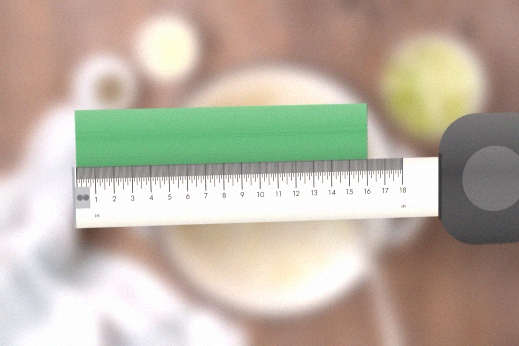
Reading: **16** in
